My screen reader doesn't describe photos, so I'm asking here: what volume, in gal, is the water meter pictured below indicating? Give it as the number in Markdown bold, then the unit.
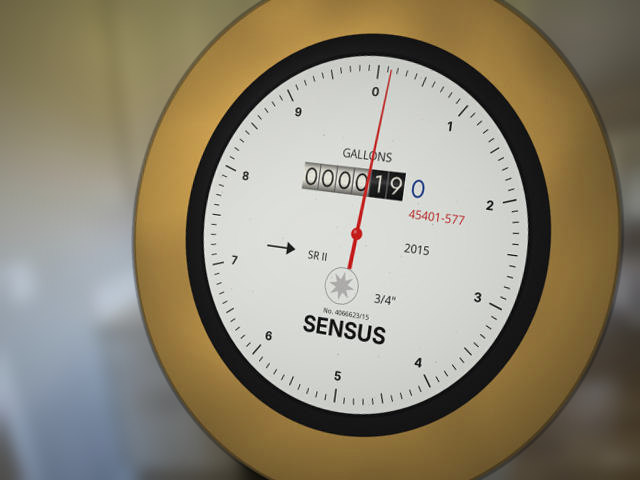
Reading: **190.1** gal
